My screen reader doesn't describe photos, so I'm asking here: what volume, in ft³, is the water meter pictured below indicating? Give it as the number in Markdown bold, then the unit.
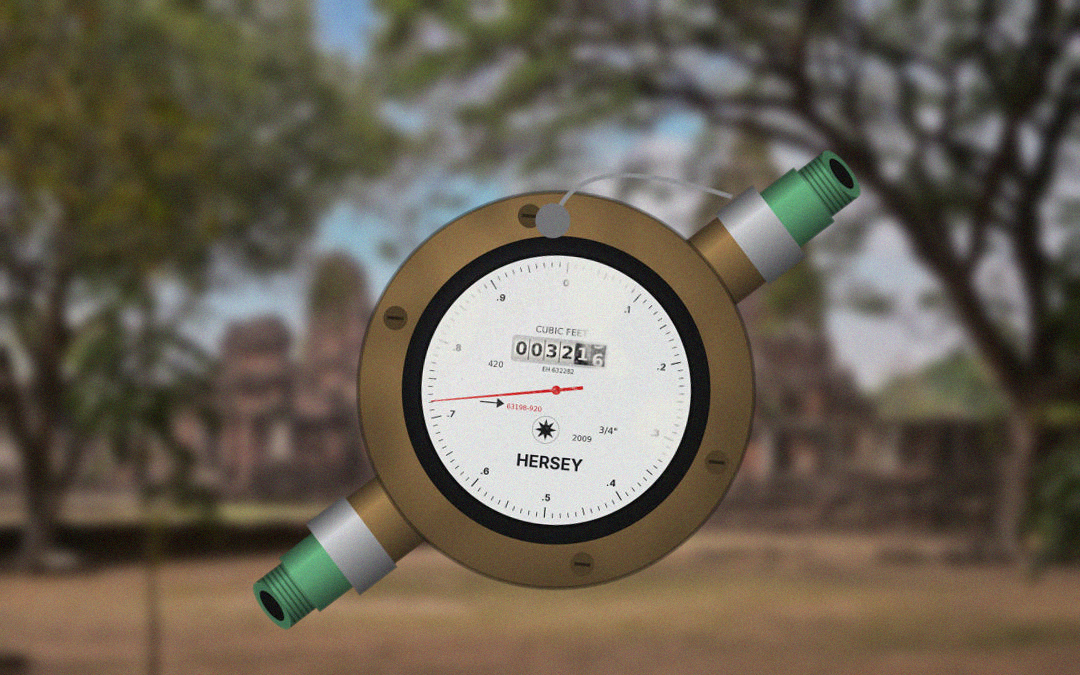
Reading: **3215.72** ft³
